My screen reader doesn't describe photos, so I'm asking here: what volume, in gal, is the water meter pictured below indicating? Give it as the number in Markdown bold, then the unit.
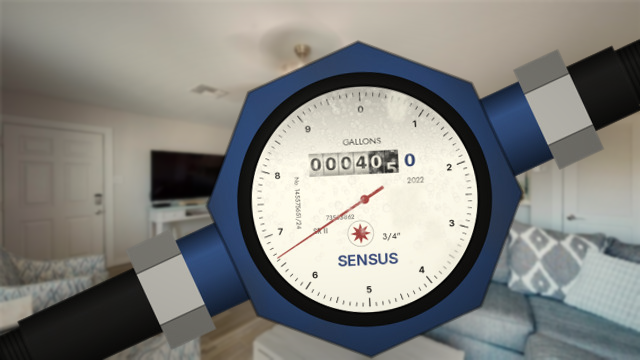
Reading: **4046.6** gal
